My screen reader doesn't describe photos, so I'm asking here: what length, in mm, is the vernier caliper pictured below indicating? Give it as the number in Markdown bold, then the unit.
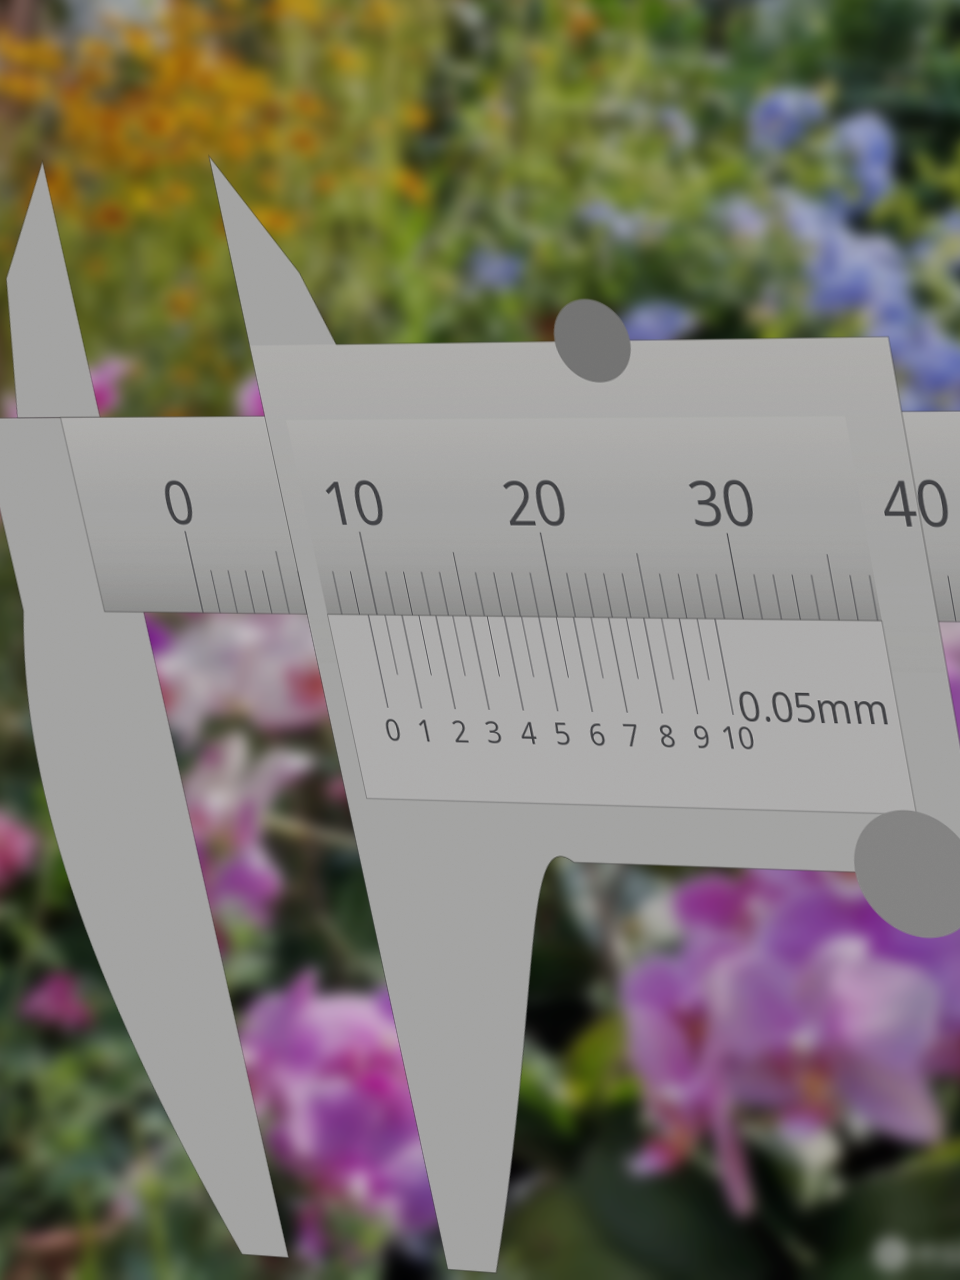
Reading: **9.5** mm
